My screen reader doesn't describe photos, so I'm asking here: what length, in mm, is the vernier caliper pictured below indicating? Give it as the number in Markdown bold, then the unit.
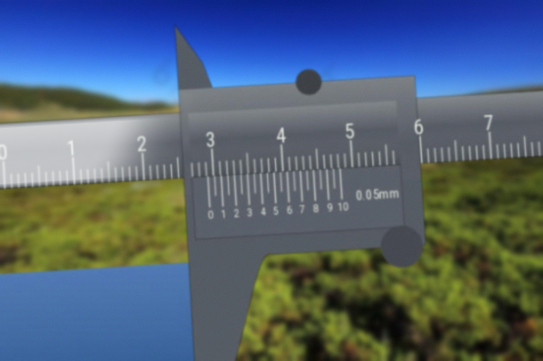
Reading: **29.2** mm
